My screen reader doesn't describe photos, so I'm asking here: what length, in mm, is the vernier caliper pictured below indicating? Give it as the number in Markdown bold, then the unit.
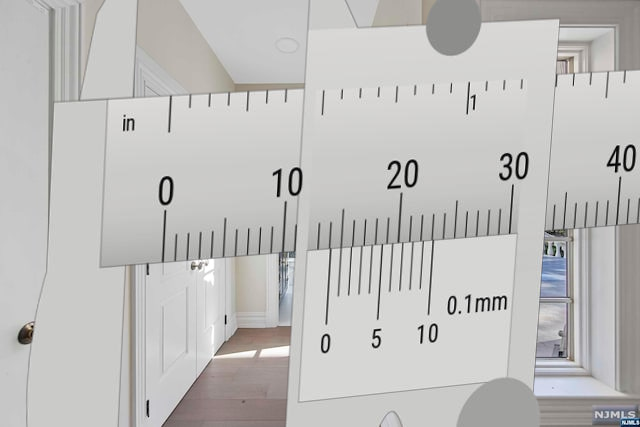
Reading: **14.1** mm
